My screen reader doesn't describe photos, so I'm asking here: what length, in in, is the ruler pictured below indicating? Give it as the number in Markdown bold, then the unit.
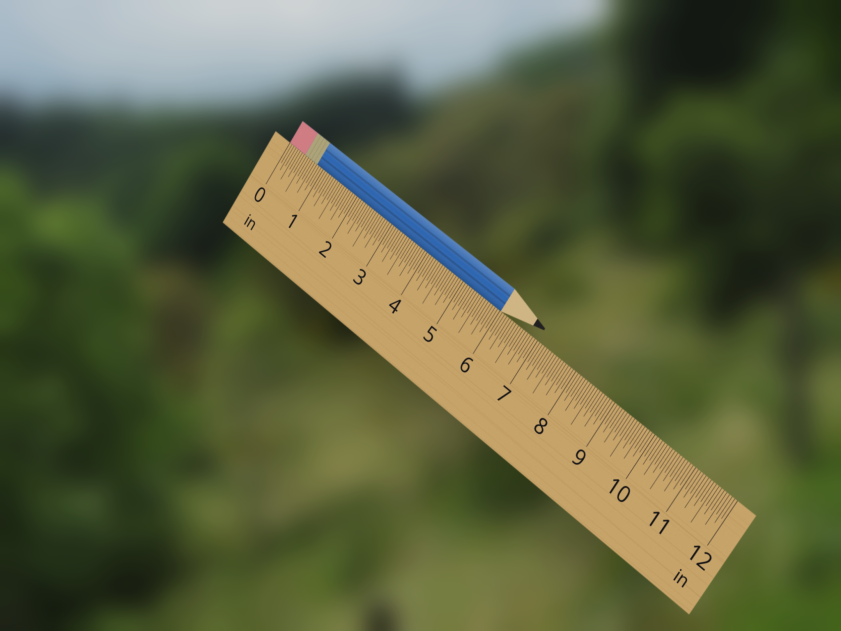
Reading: **7** in
